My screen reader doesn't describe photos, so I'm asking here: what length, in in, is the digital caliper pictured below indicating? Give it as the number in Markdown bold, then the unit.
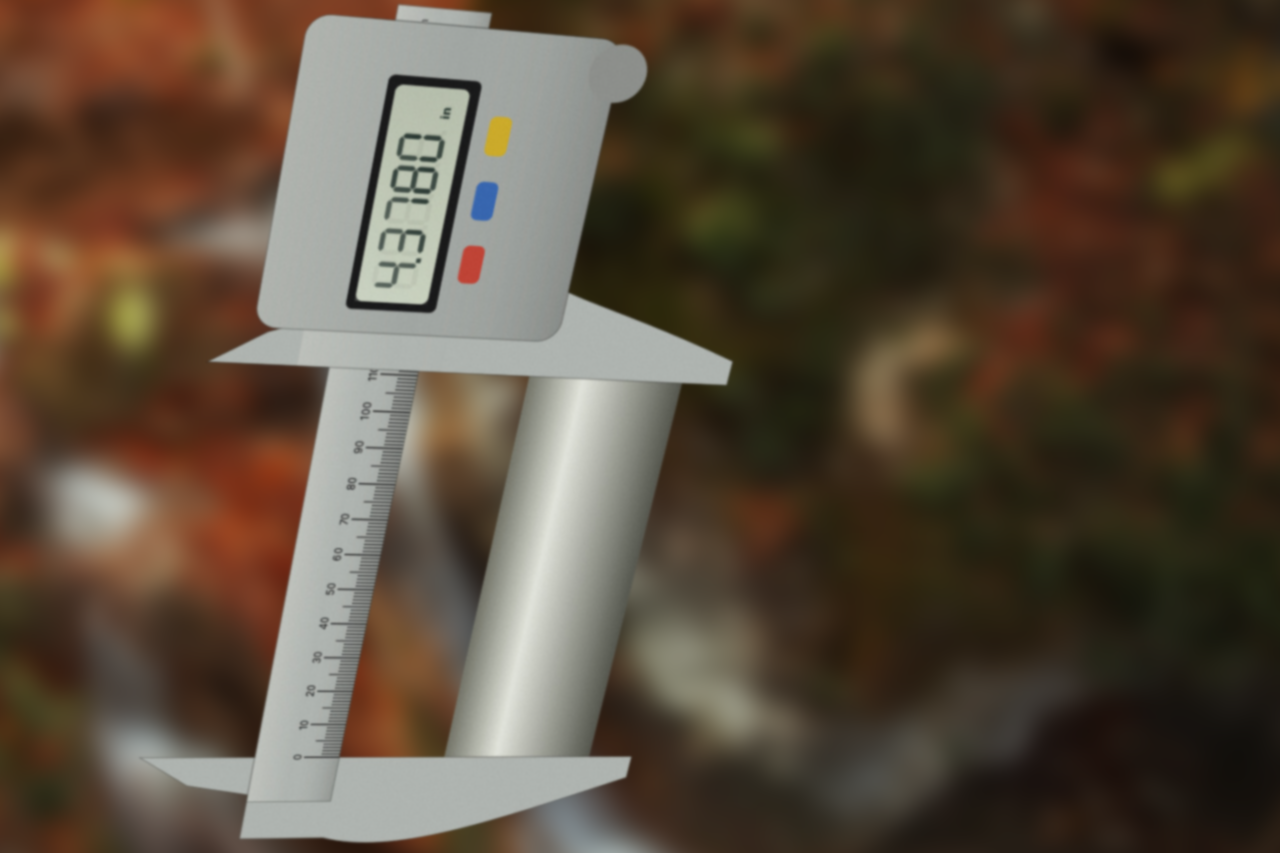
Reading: **4.3780** in
